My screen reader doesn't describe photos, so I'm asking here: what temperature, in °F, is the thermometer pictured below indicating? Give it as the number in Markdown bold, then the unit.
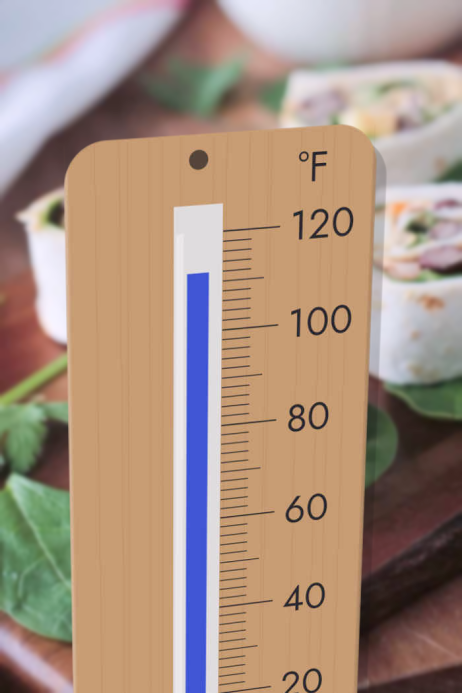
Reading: **112** °F
